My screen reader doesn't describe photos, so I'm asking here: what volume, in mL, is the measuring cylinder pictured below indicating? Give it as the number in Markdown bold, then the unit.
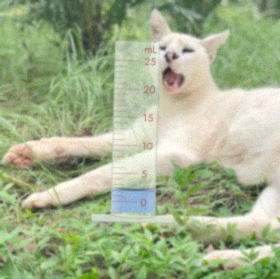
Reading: **2** mL
